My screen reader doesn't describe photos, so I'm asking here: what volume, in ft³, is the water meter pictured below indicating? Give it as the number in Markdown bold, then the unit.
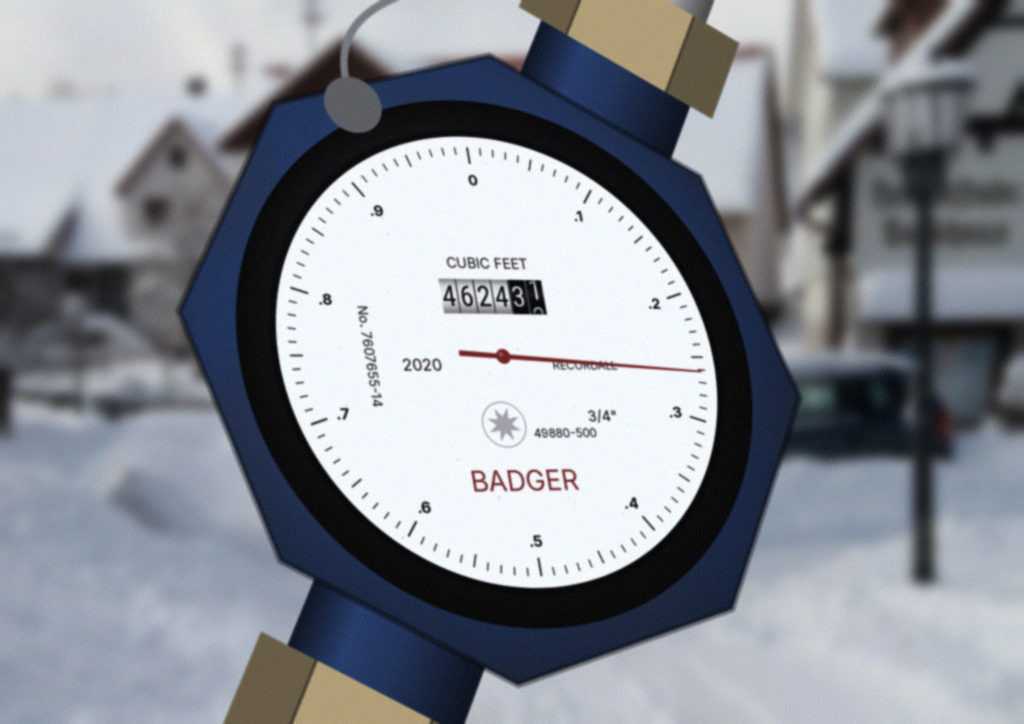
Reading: **462431.26** ft³
